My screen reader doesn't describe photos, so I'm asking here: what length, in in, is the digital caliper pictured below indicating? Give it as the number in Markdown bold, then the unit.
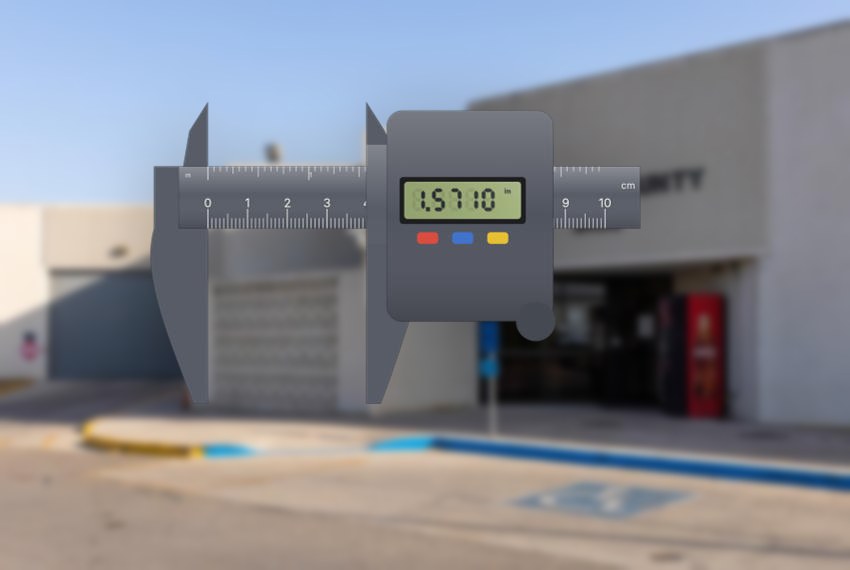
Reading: **1.5710** in
